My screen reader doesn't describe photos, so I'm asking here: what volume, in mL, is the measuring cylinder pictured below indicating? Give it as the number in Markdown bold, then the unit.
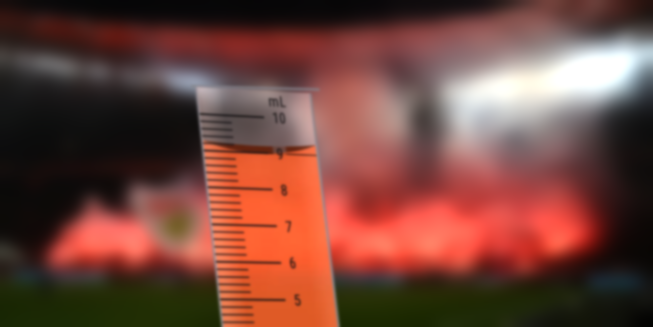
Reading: **9** mL
